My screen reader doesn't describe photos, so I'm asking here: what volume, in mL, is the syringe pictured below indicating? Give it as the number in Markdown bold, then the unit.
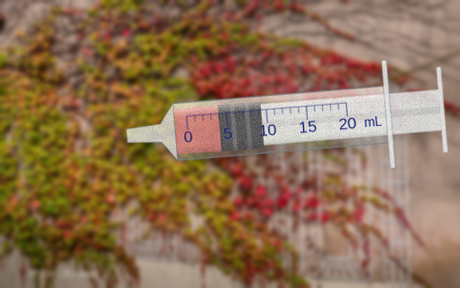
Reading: **4** mL
